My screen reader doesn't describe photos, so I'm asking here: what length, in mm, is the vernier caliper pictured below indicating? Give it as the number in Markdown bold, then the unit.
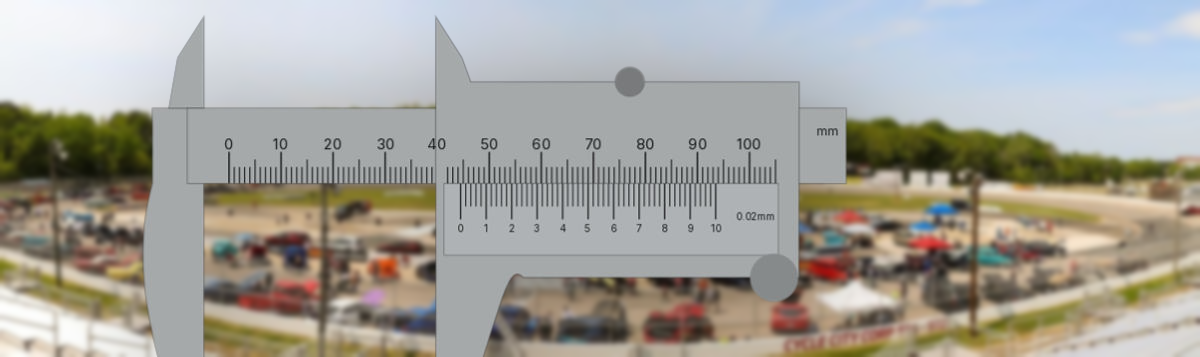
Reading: **44.5** mm
